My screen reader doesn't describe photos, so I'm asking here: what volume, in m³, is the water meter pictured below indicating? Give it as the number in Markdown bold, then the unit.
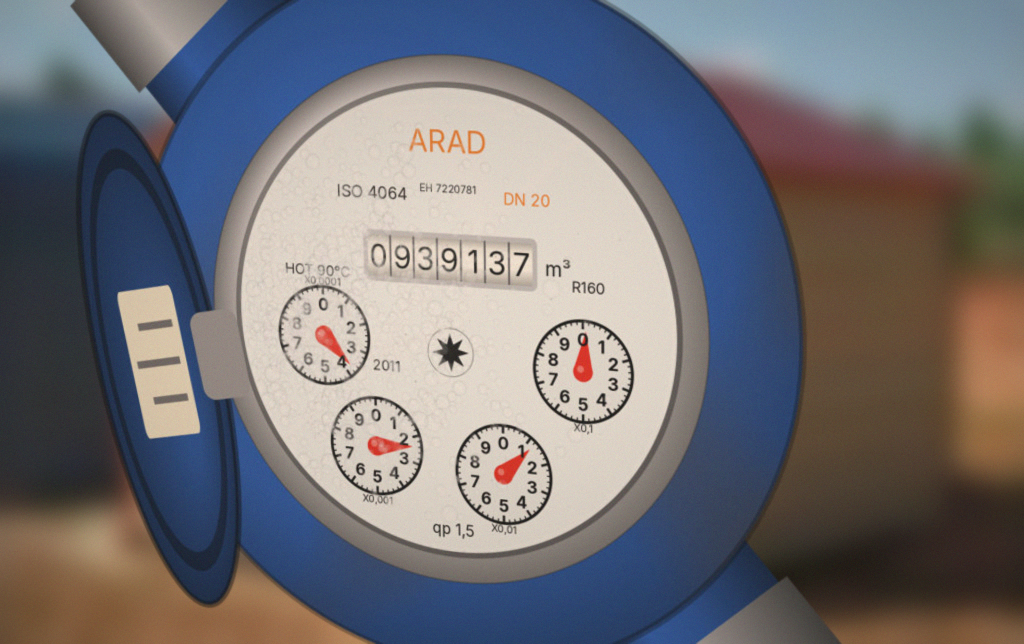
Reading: **939137.0123** m³
